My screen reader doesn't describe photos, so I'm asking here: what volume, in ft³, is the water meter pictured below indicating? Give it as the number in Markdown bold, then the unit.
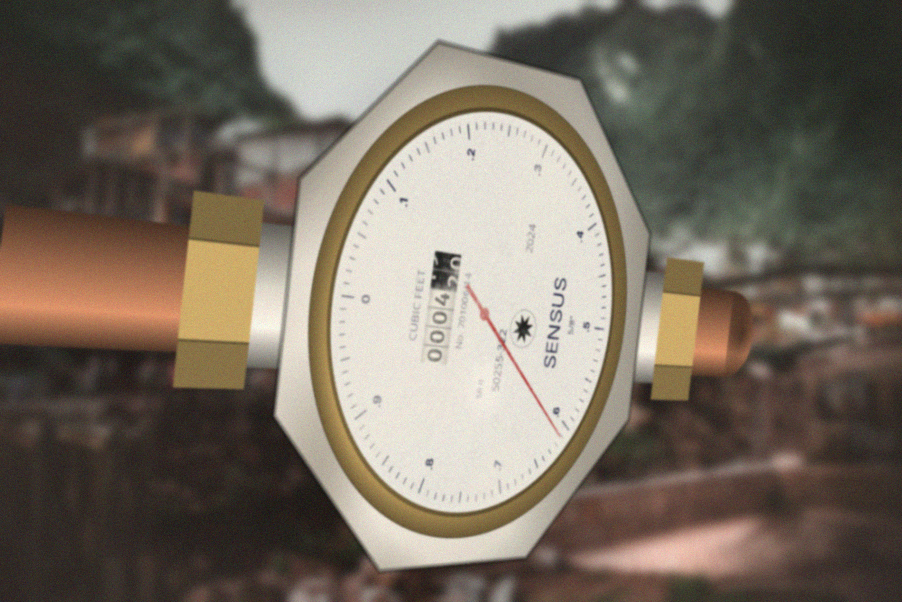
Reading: **419.61** ft³
